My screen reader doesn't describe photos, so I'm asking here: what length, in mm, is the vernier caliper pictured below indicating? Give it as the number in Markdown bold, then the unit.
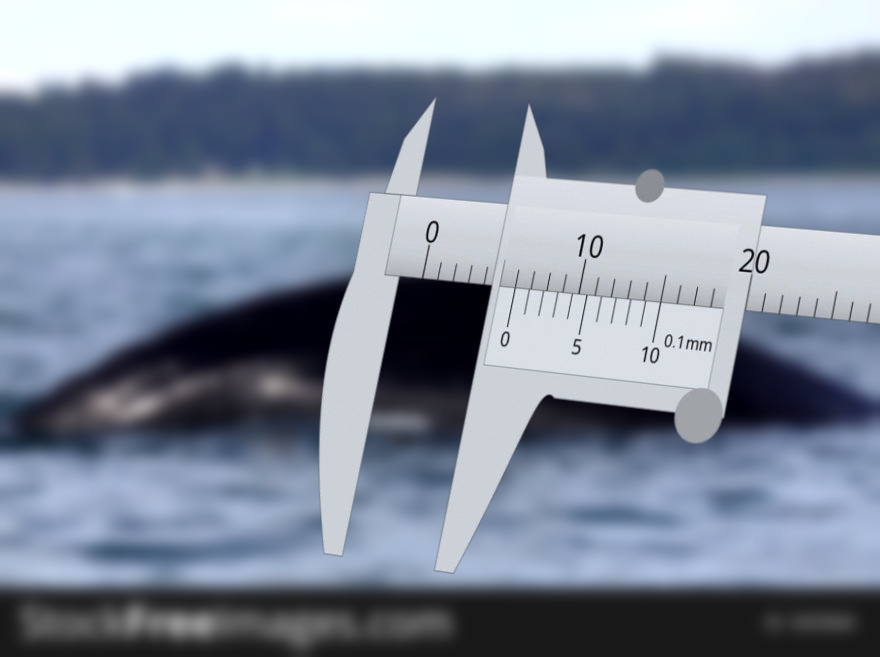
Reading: **6.0** mm
